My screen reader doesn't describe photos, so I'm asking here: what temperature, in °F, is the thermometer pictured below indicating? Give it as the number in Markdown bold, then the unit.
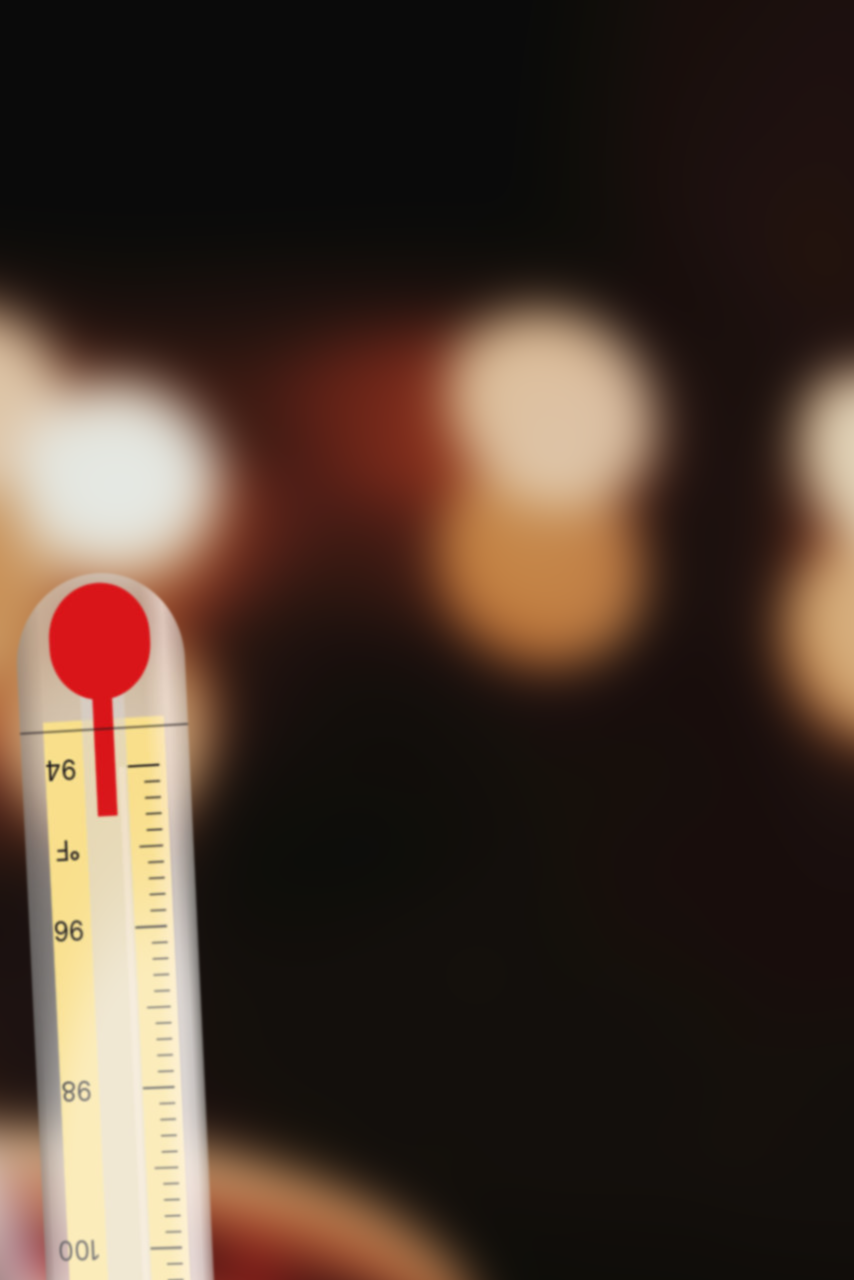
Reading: **94.6** °F
